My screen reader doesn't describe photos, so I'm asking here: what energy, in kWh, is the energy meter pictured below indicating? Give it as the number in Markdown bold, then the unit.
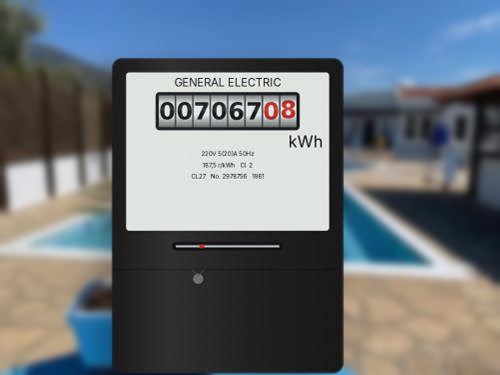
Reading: **7067.08** kWh
